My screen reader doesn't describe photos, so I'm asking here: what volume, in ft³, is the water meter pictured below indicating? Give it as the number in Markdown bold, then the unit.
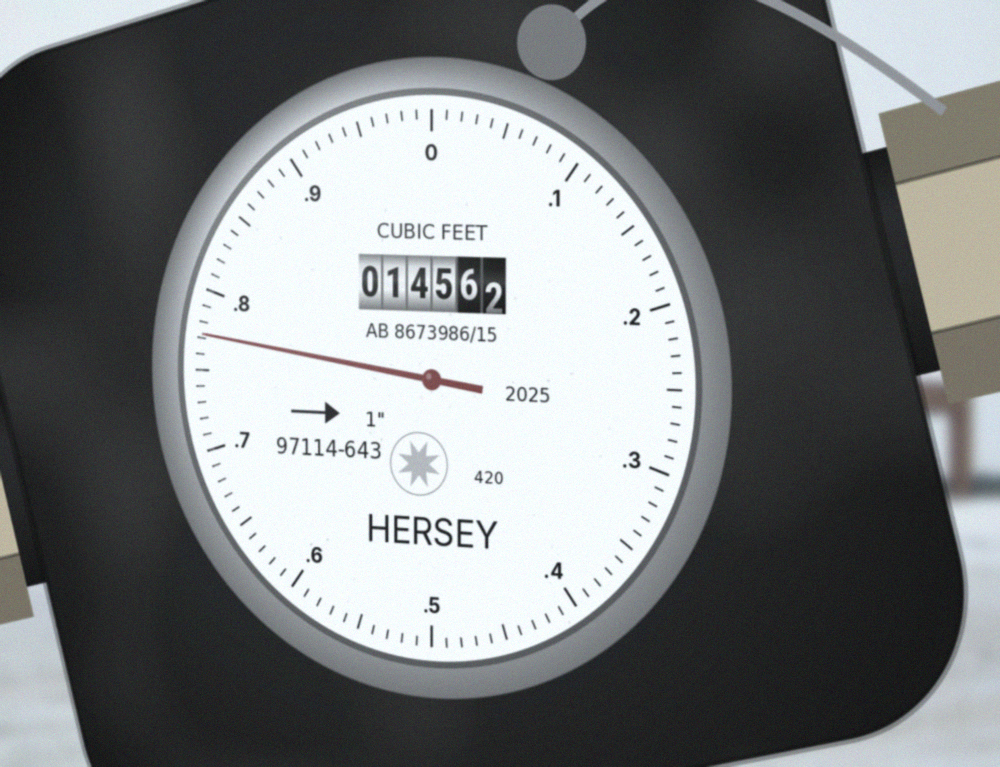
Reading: **14561.77** ft³
